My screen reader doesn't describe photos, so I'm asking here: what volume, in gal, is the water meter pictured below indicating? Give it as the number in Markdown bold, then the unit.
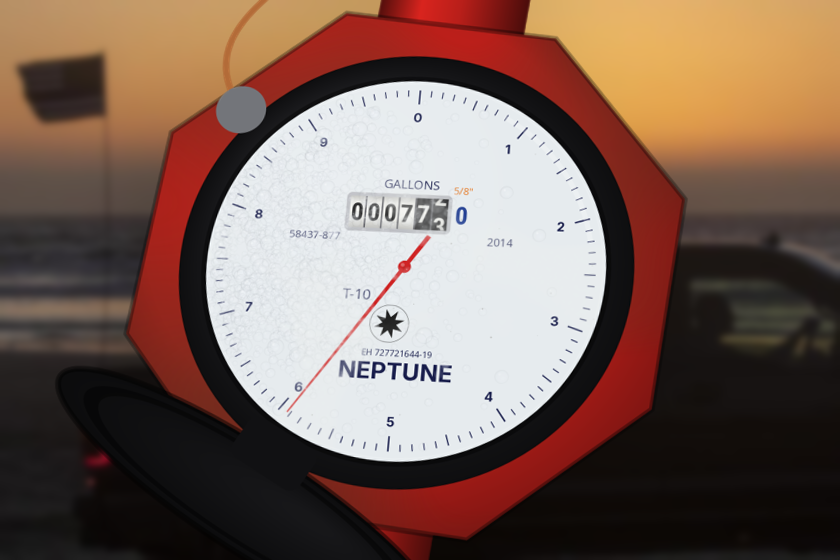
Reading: **7725.9** gal
